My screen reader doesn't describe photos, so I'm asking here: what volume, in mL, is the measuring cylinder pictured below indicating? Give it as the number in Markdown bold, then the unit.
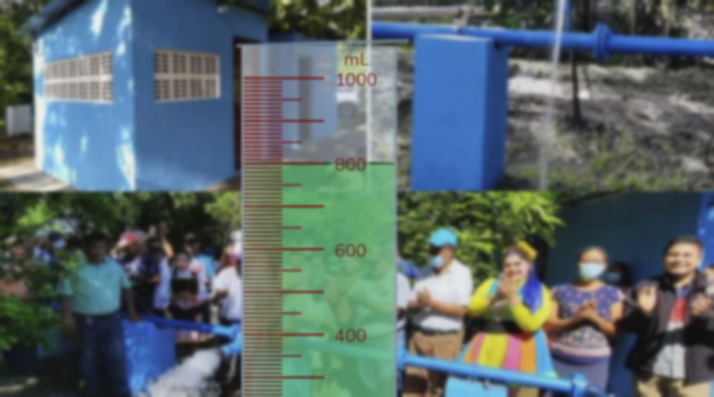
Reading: **800** mL
